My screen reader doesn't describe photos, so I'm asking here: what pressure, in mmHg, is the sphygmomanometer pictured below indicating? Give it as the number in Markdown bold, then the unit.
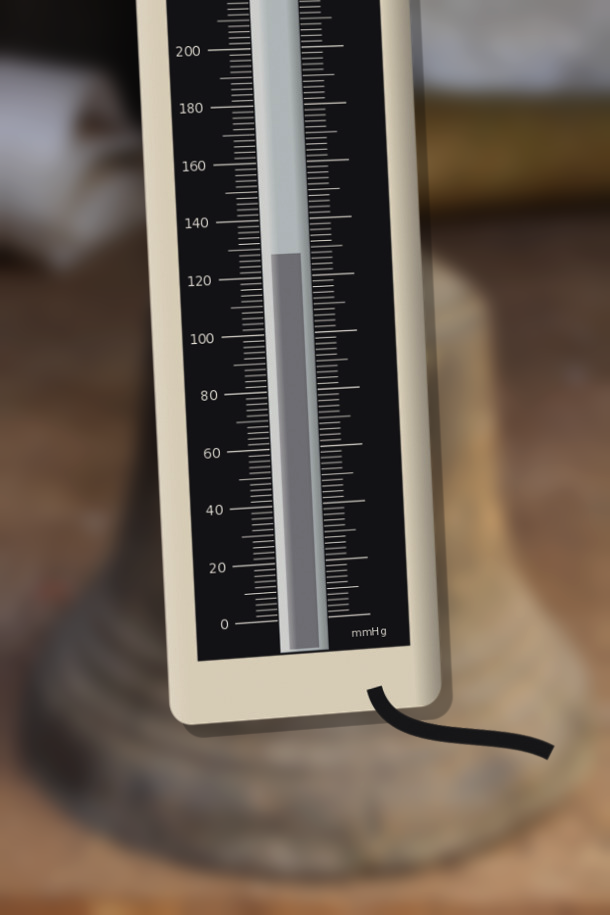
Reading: **128** mmHg
